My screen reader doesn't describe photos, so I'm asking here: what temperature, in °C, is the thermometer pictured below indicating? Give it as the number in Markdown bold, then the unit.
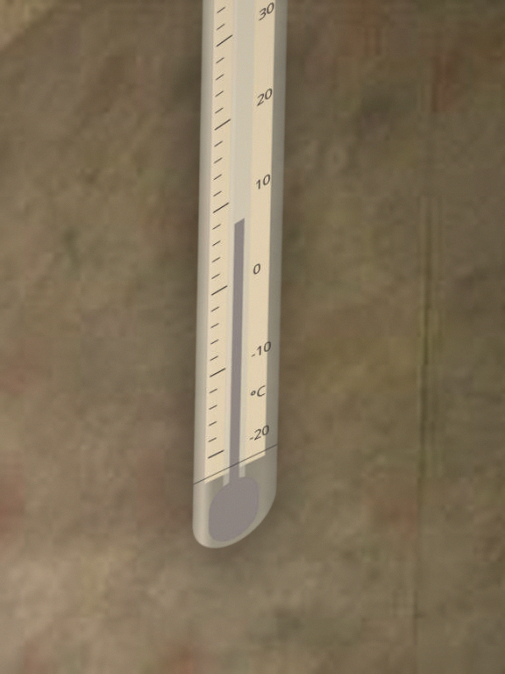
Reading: **7** °C
